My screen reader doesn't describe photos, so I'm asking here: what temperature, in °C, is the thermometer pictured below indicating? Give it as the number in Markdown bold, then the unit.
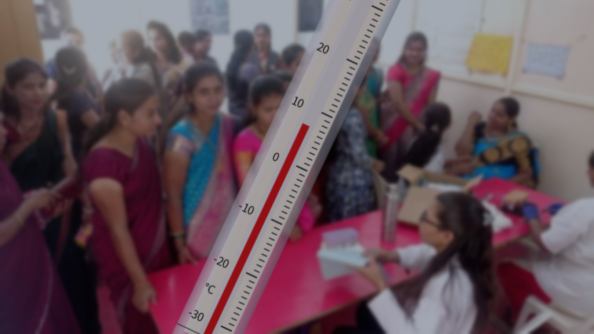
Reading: **7** °C
